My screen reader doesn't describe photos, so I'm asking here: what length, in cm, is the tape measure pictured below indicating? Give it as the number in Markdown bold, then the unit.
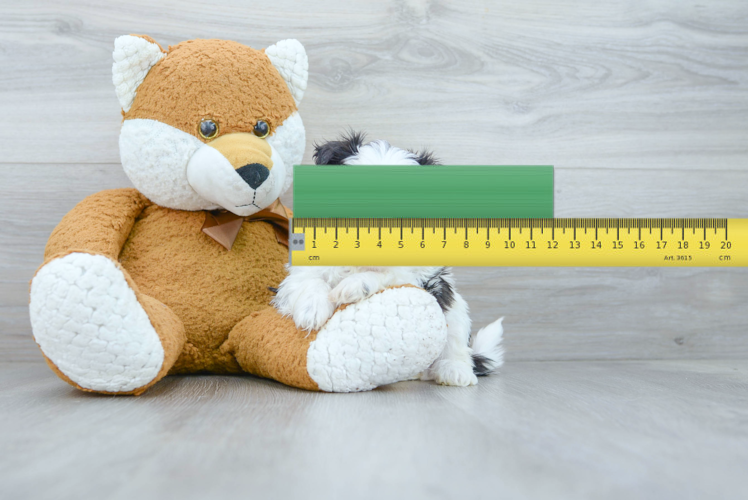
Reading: **12** cm
